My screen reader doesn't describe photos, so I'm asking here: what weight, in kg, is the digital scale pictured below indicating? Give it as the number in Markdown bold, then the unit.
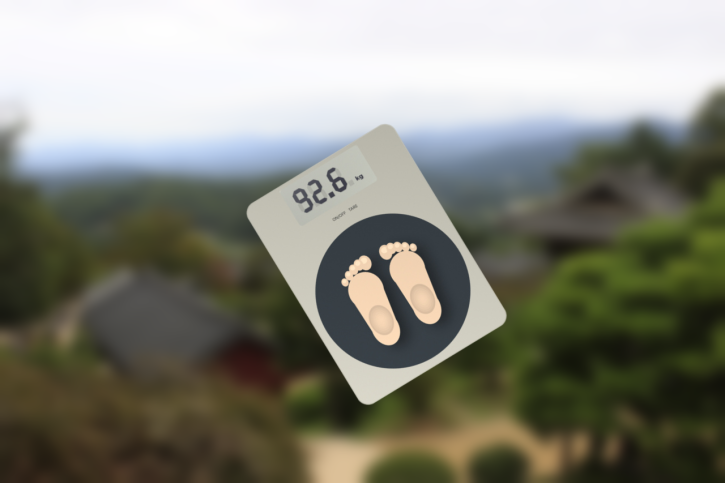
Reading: **92.6** kg
